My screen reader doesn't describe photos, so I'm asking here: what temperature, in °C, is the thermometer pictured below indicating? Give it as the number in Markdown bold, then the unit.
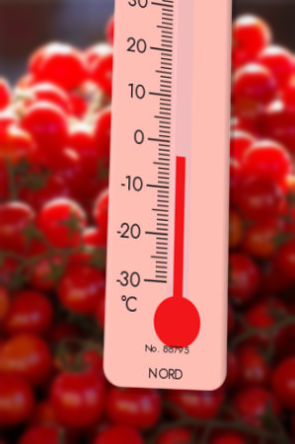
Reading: **-3** °C
